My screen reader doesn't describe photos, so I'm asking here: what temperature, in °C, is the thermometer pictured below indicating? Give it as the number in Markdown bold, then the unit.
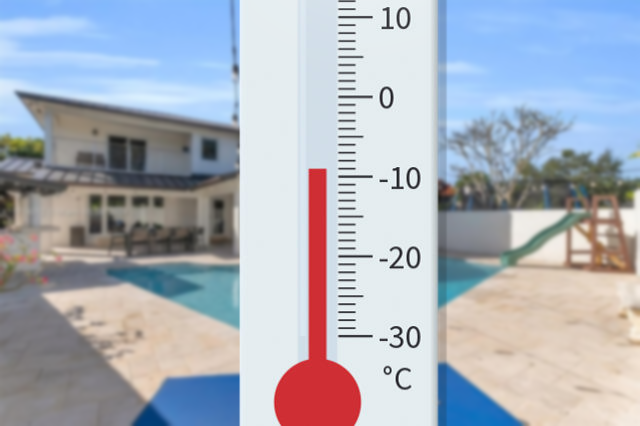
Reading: **-9** °C
